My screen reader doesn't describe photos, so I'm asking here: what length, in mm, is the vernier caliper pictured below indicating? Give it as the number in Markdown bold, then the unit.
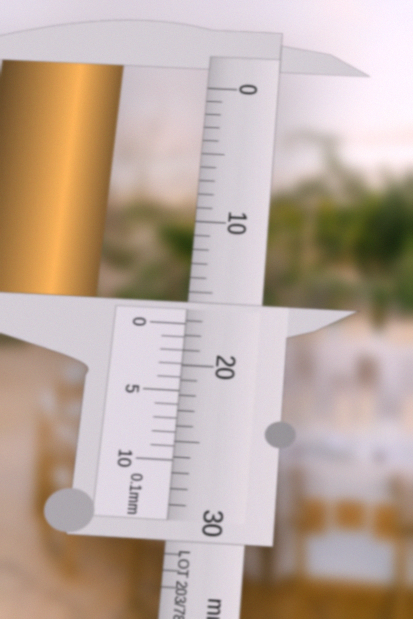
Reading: **17.2** mm
